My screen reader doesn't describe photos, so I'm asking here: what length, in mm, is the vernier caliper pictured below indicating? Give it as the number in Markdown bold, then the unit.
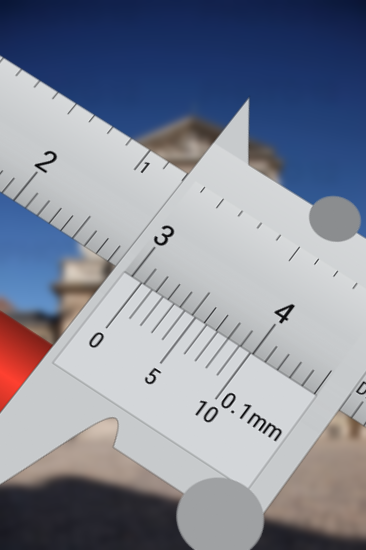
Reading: **30.8** mm
